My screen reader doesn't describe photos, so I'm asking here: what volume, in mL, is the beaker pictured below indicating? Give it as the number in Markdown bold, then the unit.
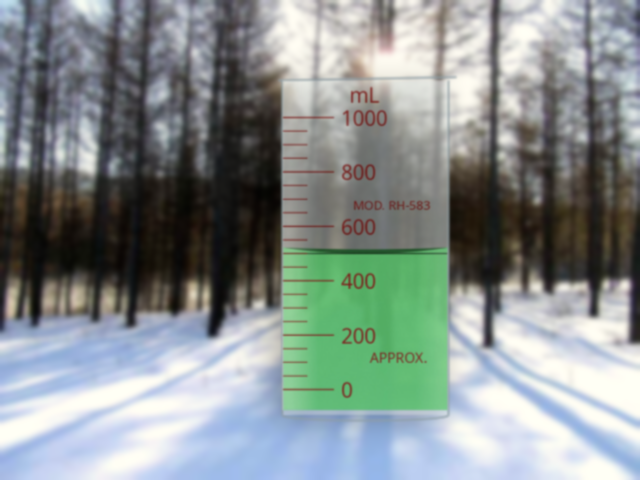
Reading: **500** mL
